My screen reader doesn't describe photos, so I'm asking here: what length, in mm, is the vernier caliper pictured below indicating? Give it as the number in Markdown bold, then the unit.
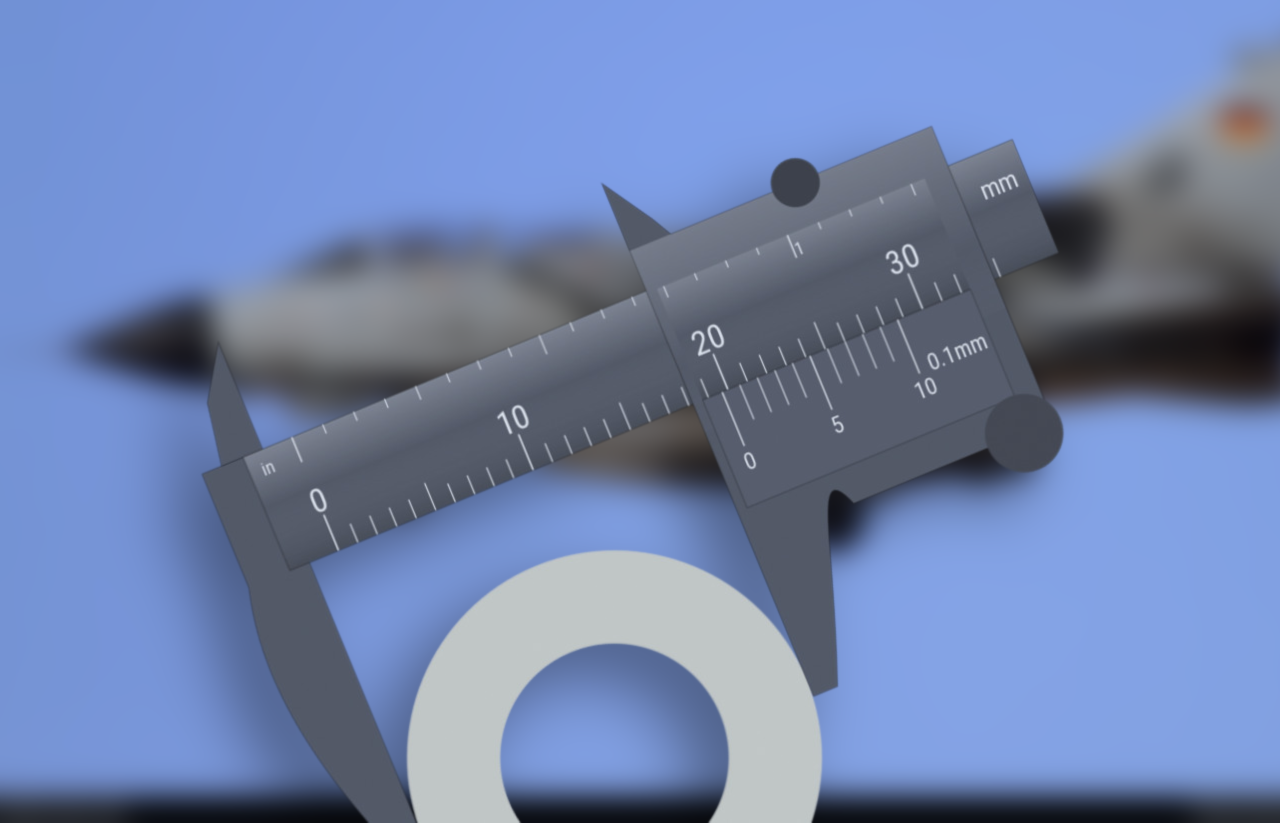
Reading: **19.7** mm
